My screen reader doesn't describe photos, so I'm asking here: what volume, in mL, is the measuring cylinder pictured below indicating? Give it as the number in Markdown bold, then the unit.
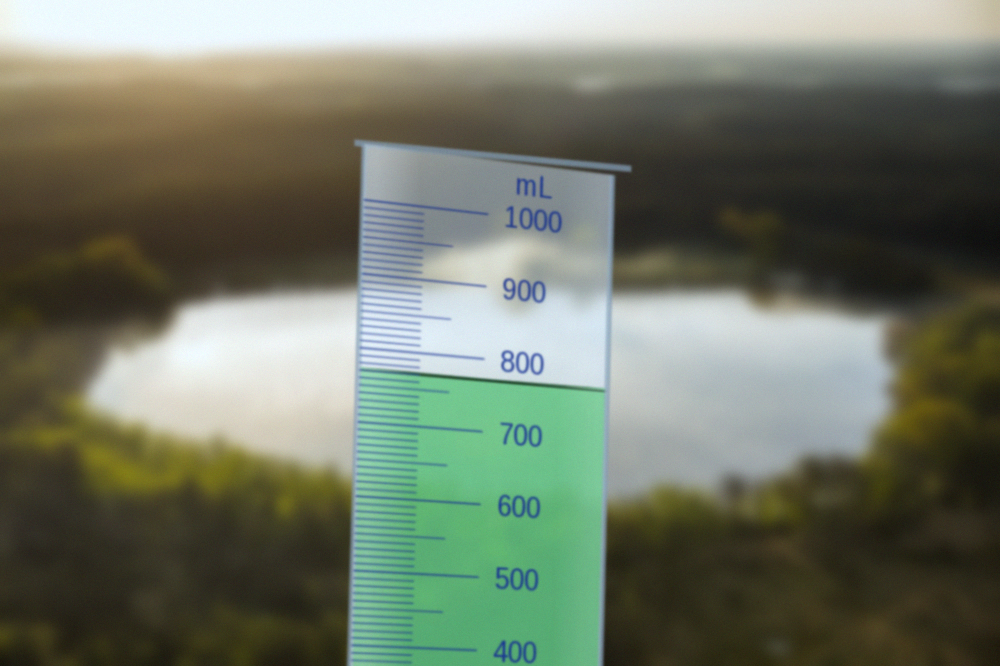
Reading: **770** mL
